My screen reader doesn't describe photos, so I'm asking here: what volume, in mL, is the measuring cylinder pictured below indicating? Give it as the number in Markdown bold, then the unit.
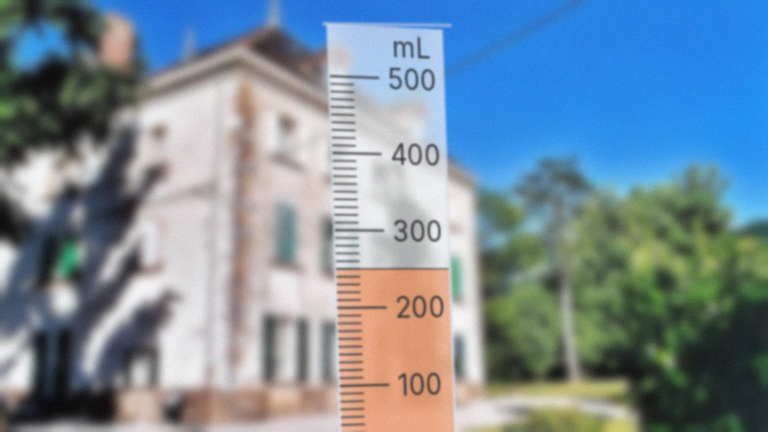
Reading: **250** mL
